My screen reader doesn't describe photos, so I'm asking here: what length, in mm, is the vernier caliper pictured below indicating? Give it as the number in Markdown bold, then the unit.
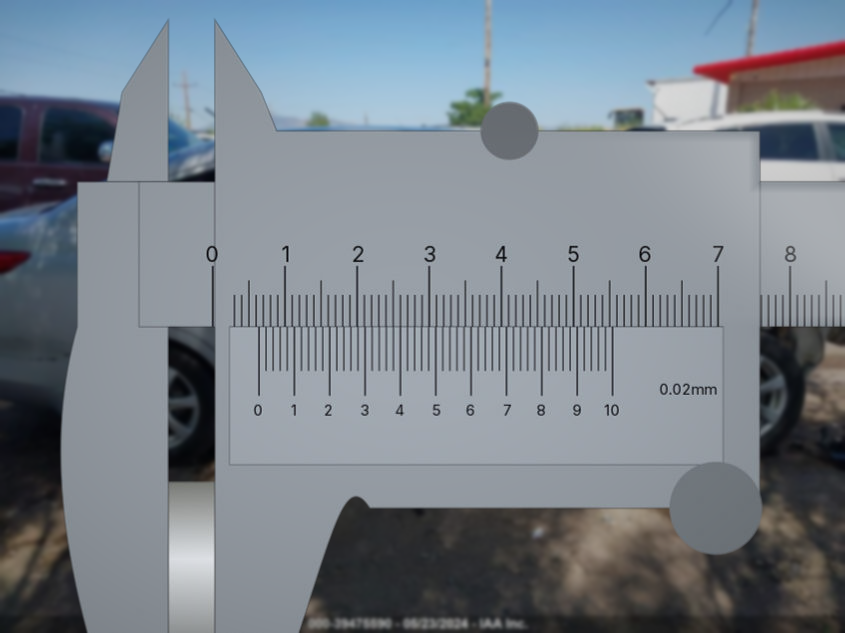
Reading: **6.4** mm
